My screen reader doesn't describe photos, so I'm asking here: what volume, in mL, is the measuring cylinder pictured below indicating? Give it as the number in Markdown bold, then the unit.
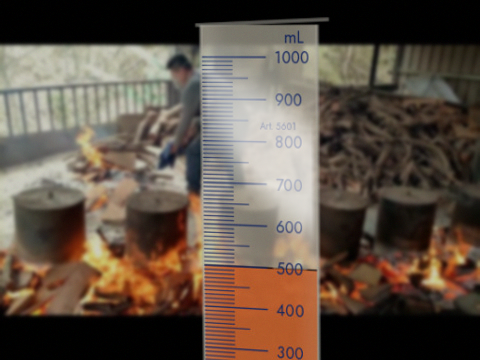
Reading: **500** mL
